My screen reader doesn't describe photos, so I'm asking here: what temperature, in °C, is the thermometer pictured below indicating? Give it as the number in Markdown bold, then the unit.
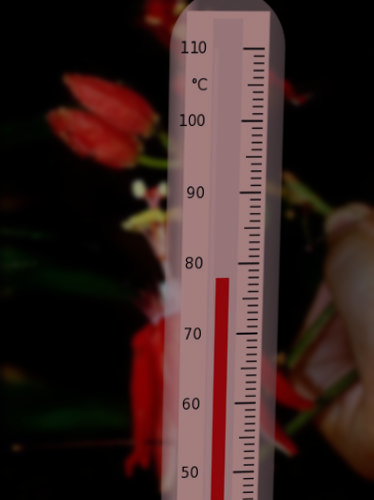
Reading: **78** °C
